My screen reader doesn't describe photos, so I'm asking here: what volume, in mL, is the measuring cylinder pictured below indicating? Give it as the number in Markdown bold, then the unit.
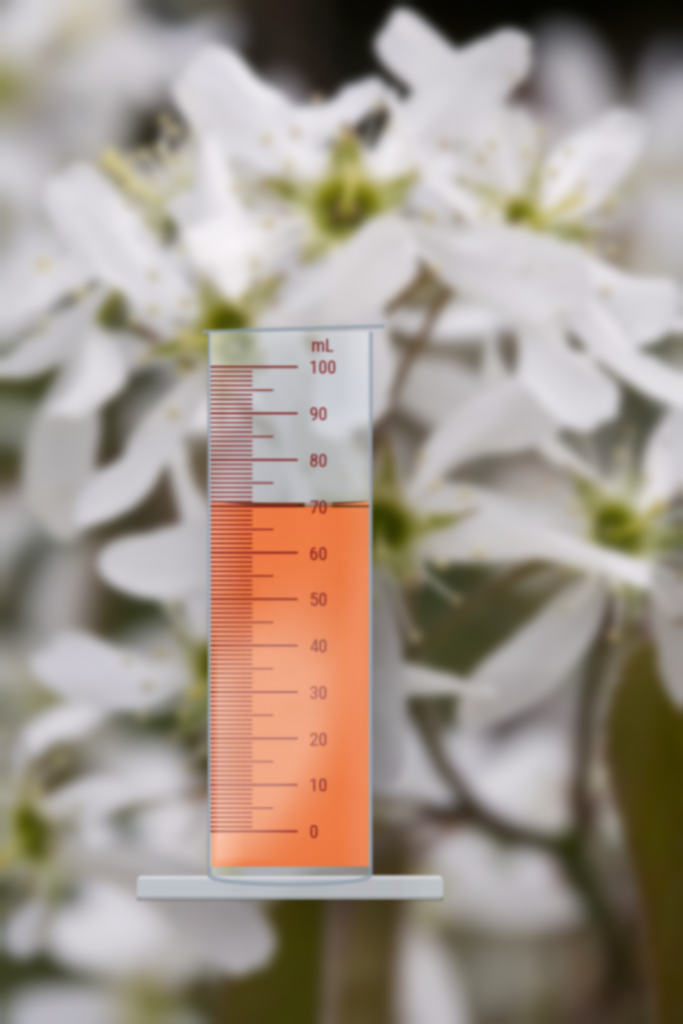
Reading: **70** mL
